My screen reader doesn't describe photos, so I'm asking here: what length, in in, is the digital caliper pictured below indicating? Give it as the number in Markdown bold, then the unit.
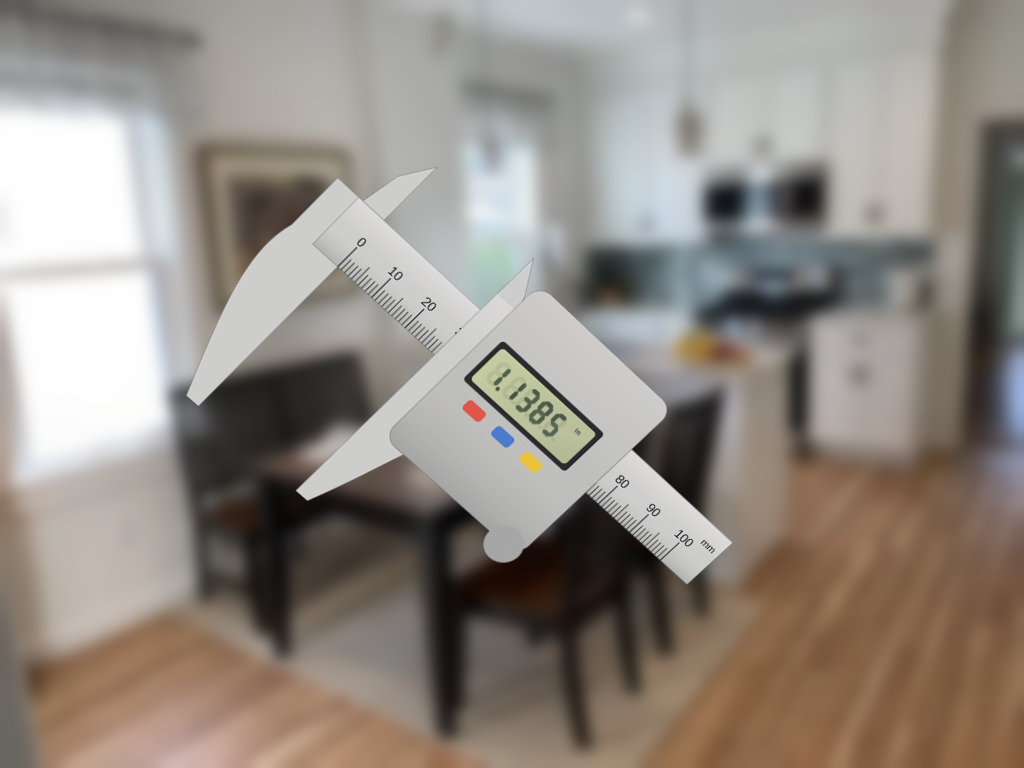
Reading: **1.1385** in
